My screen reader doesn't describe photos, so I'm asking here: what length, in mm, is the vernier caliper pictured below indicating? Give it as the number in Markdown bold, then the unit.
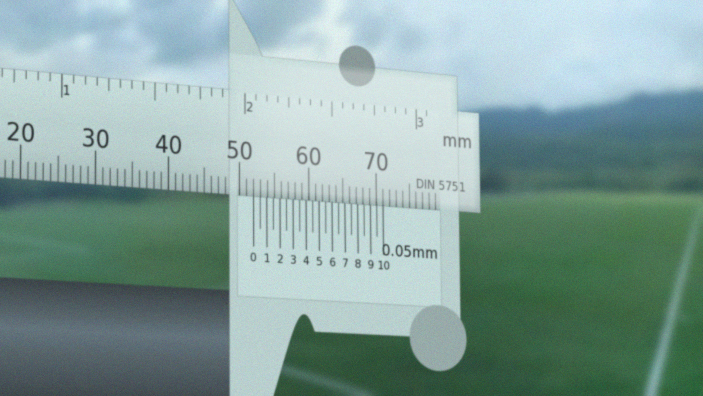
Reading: **52.0** mm
